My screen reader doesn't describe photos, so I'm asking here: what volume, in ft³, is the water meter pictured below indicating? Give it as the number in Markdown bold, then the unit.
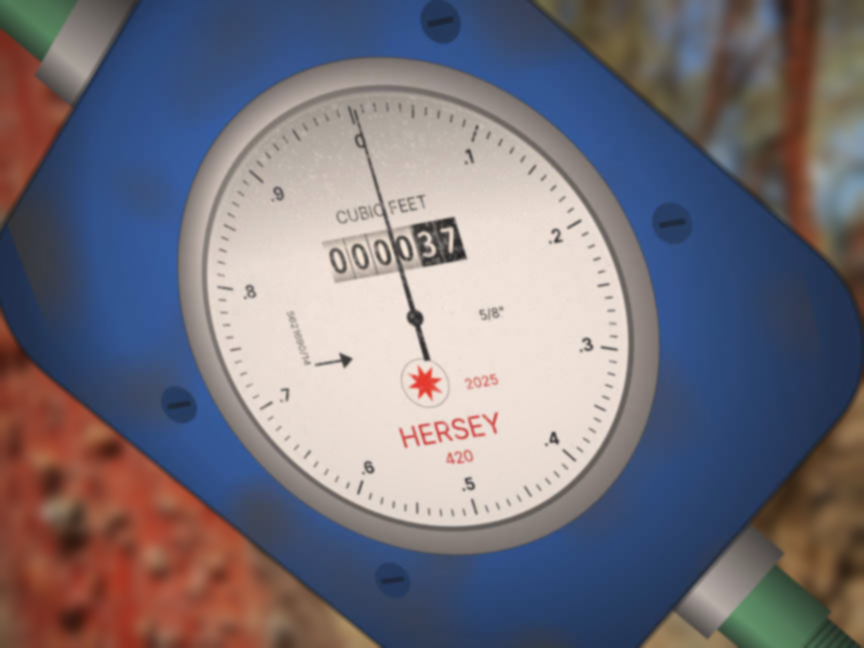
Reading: **37.00** ft³
